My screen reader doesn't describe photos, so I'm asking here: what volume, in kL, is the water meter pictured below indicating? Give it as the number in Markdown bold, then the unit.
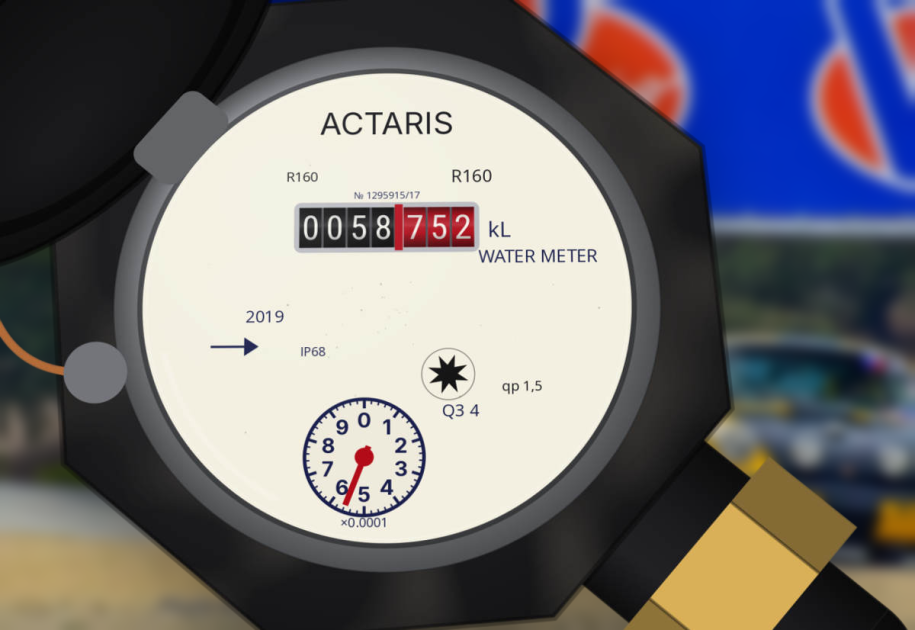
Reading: **58.7525** kL
